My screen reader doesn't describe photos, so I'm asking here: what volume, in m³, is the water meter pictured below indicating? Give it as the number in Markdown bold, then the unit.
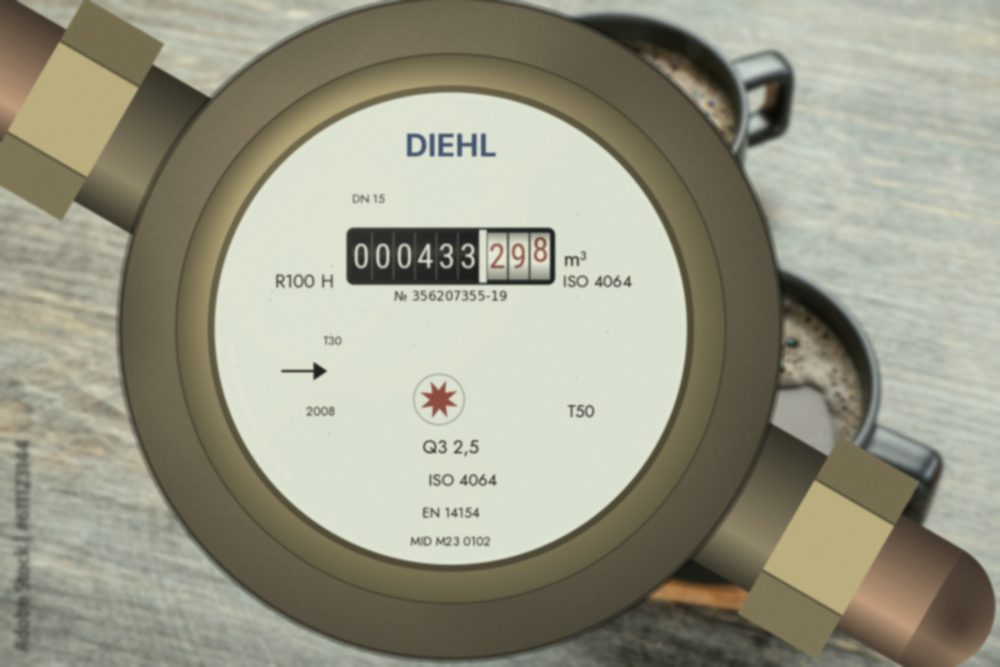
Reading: **433.298** m³
